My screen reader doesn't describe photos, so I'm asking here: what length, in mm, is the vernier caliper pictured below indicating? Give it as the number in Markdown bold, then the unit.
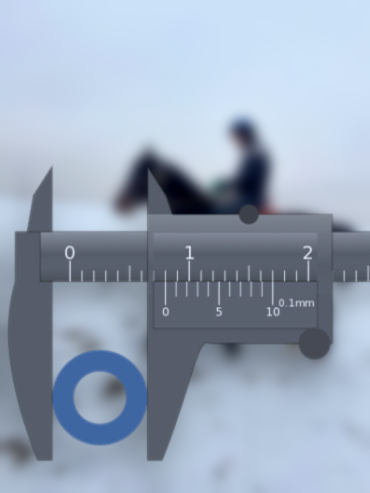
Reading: **8.0** mm
